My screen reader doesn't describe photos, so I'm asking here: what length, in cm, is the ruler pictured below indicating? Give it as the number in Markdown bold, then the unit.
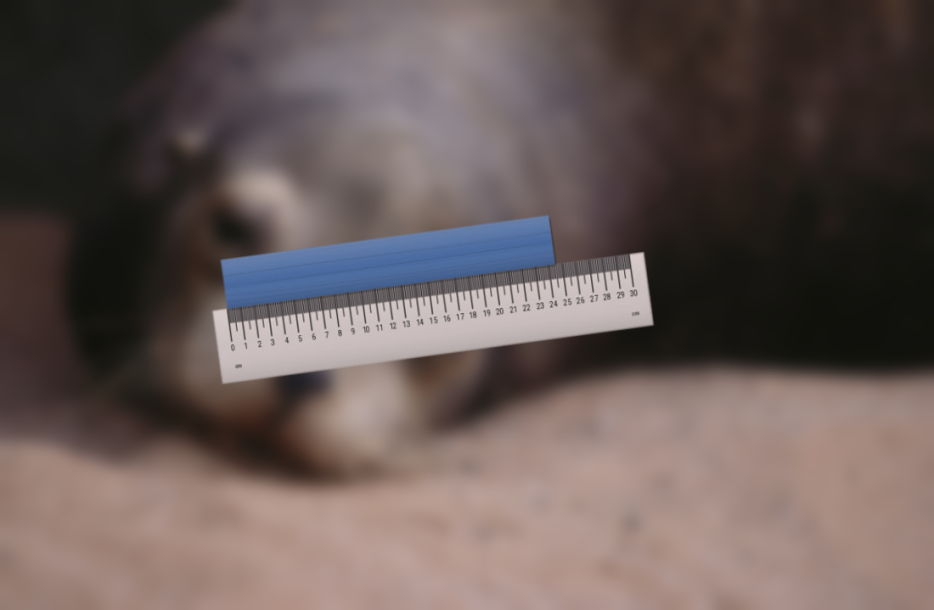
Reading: **24.5** cm
